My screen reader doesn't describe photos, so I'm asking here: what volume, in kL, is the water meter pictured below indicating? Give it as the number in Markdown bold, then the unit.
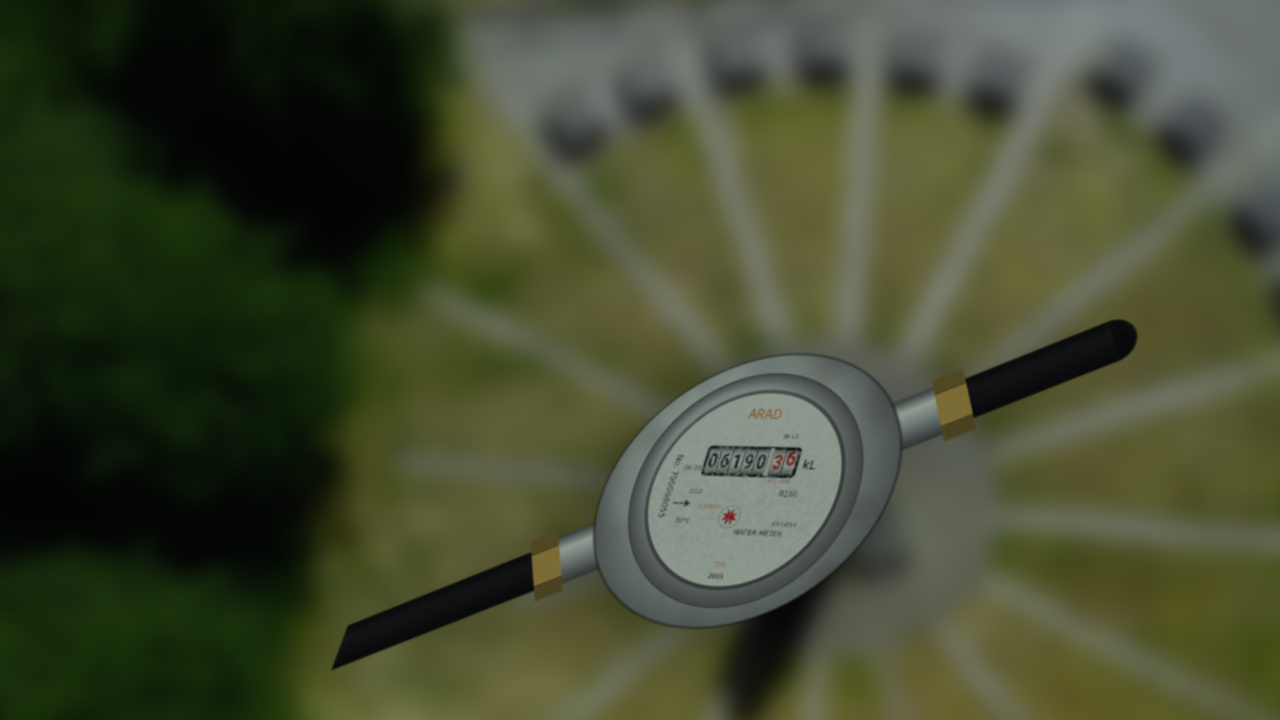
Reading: **6190.36** kL
